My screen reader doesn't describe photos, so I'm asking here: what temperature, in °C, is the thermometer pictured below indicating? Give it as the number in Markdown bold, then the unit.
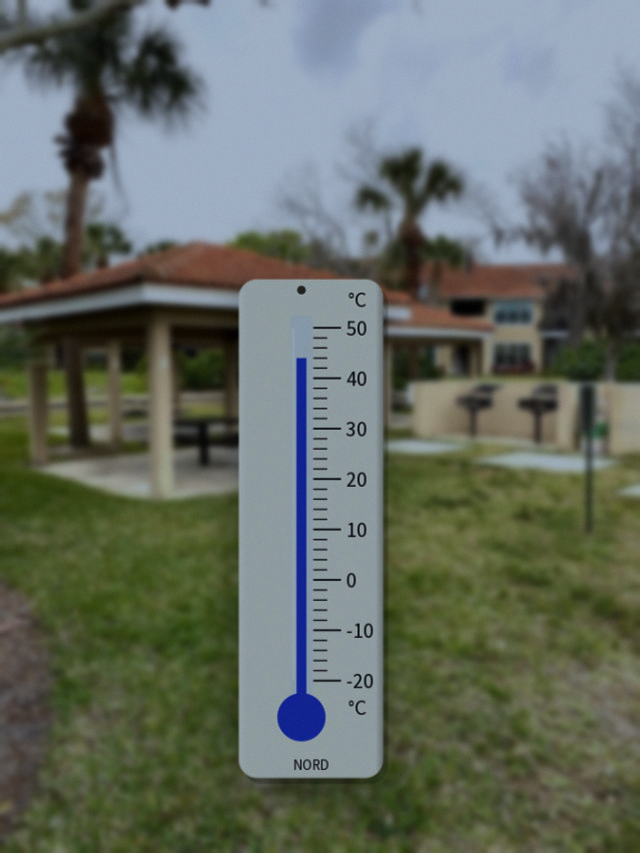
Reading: **44** °C
